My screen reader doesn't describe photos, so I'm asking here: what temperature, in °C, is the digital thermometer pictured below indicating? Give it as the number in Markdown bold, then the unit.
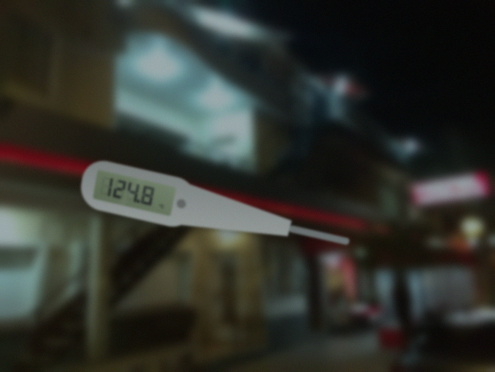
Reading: **124.8** °C
